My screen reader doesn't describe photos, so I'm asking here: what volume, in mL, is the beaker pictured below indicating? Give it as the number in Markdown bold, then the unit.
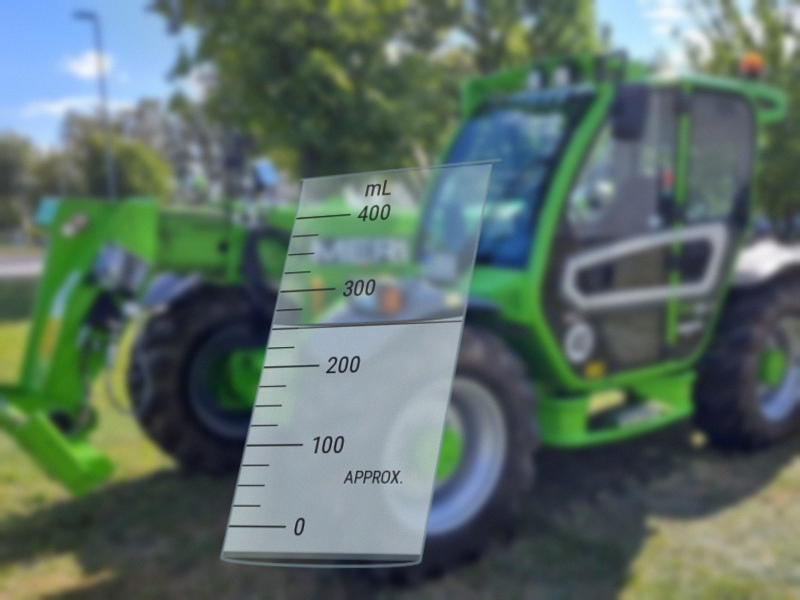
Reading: **250** mL
